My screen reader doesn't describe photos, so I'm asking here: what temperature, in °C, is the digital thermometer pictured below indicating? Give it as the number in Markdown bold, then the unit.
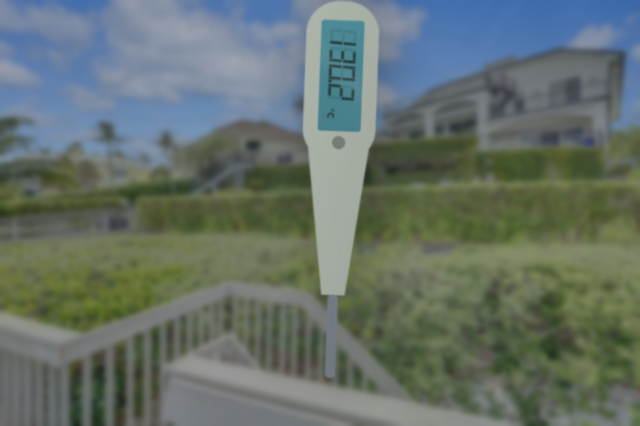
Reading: **130.2** °C
